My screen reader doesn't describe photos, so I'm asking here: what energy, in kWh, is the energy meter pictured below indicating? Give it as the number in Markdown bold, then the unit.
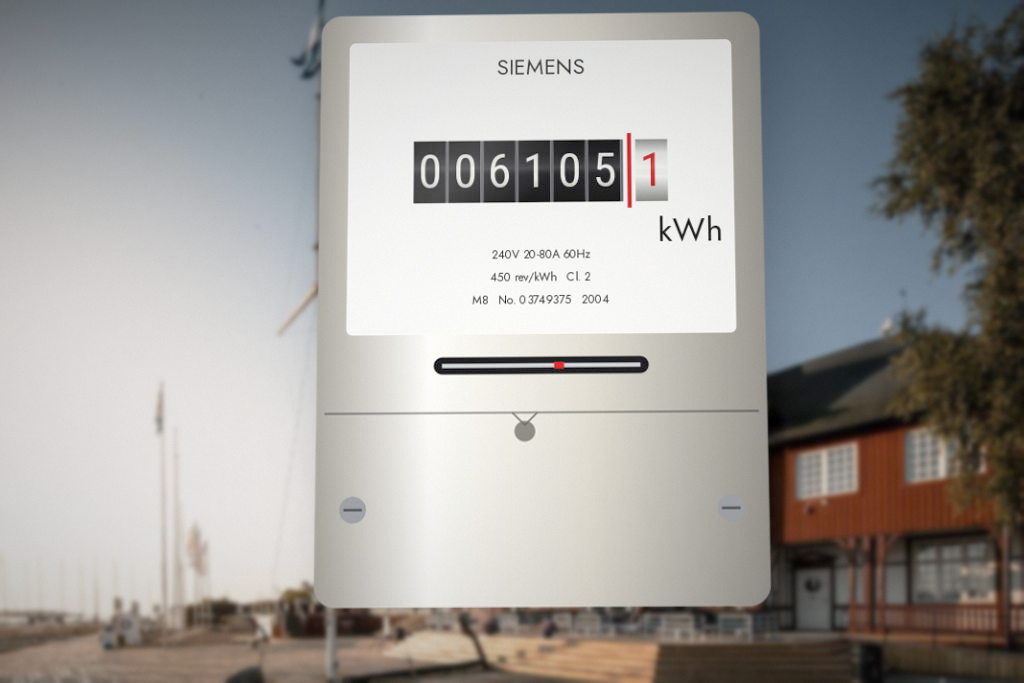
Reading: **6105.1** kWh
